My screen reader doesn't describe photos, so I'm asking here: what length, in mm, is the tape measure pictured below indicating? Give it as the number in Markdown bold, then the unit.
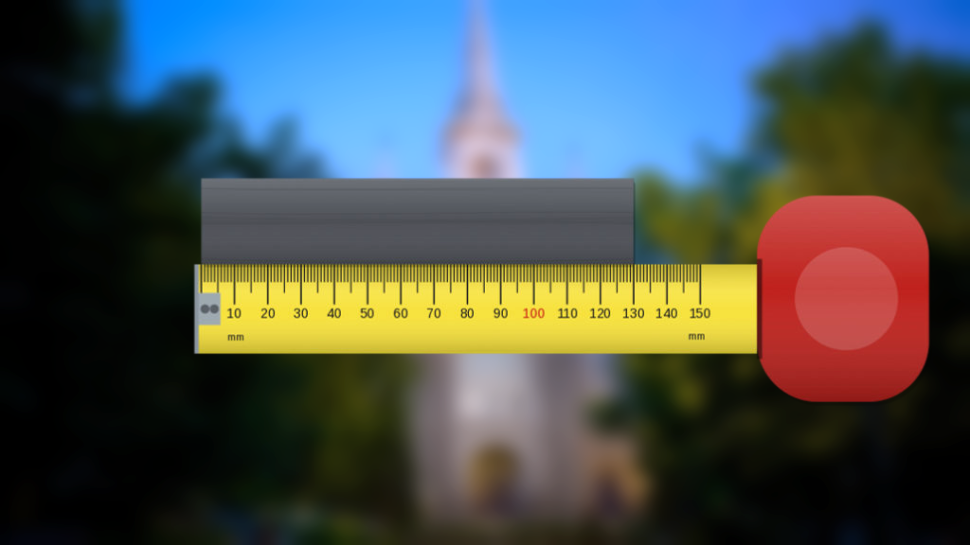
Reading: **130** mm
